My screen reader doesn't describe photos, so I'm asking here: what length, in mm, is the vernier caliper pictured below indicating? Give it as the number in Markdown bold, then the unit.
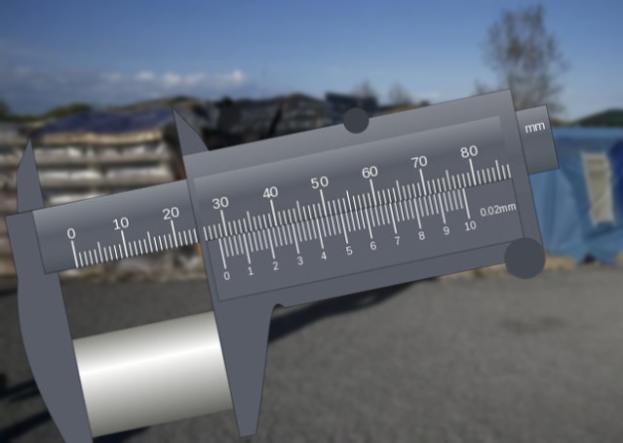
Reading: **28.5** mm
